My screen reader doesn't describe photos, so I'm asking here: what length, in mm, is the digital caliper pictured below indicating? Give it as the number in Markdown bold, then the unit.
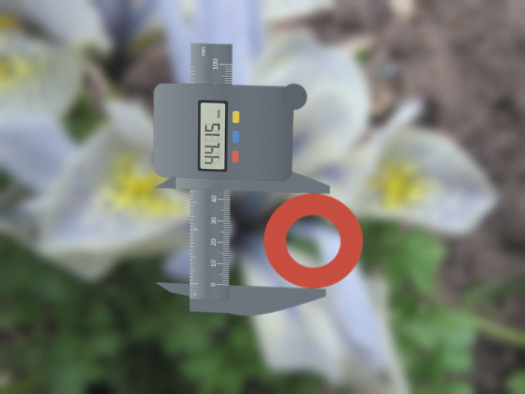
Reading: **44.15** mm
